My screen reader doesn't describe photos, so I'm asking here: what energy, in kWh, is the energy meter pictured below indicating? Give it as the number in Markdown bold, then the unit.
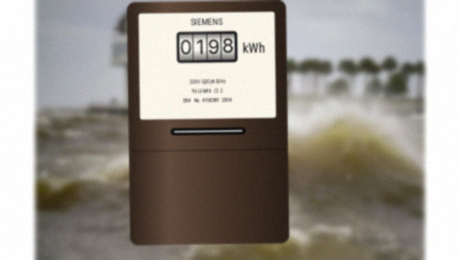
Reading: **198** kWh
